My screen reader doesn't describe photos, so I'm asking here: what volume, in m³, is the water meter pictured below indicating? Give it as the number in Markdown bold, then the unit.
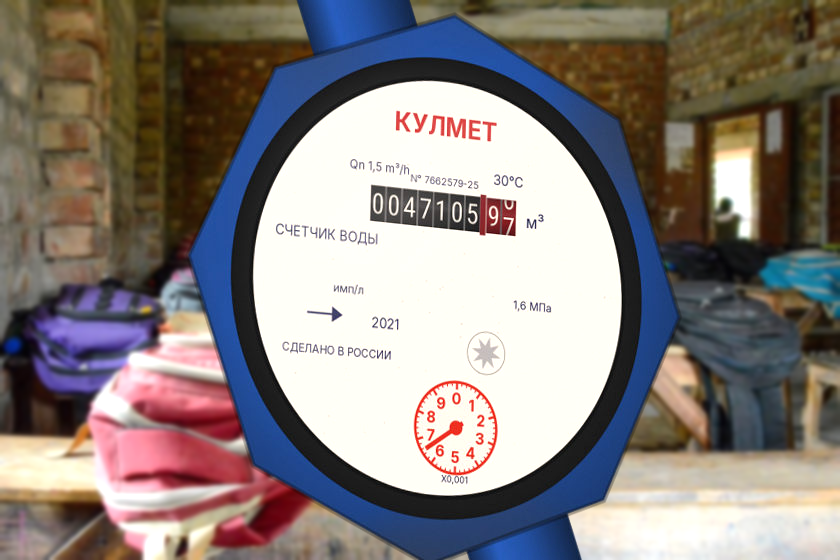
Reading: **47105.966** m³
